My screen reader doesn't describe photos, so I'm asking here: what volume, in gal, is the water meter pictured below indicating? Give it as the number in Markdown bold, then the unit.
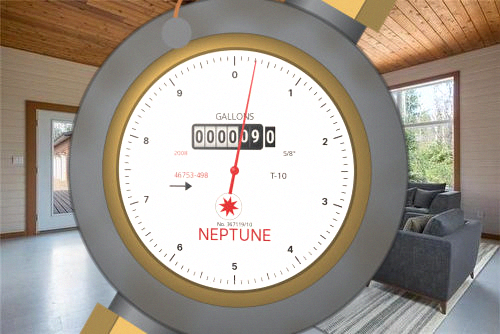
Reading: **90.3** gal
